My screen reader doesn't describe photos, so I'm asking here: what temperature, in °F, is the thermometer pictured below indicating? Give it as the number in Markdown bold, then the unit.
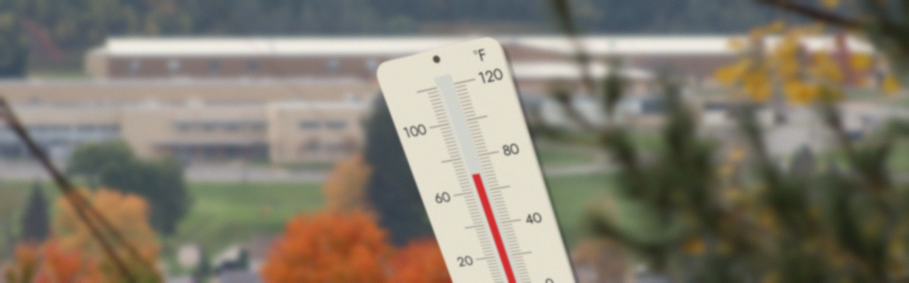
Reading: **70** °F
